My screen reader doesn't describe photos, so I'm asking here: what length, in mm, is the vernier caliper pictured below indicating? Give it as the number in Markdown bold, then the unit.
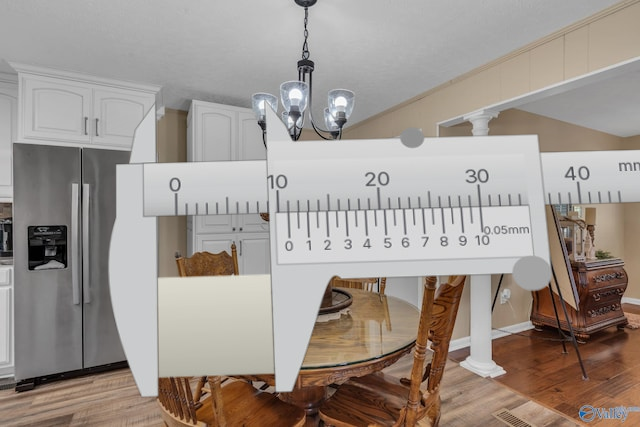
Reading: **11.0** mm
